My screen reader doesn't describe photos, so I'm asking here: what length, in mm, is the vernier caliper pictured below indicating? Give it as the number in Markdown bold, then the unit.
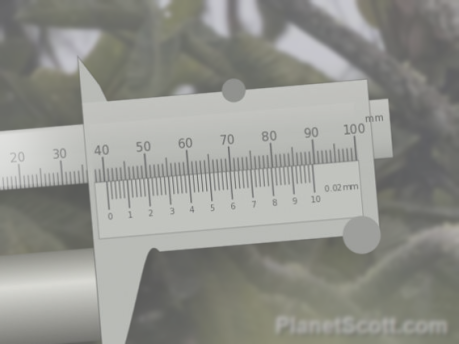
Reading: **40.5** mm
